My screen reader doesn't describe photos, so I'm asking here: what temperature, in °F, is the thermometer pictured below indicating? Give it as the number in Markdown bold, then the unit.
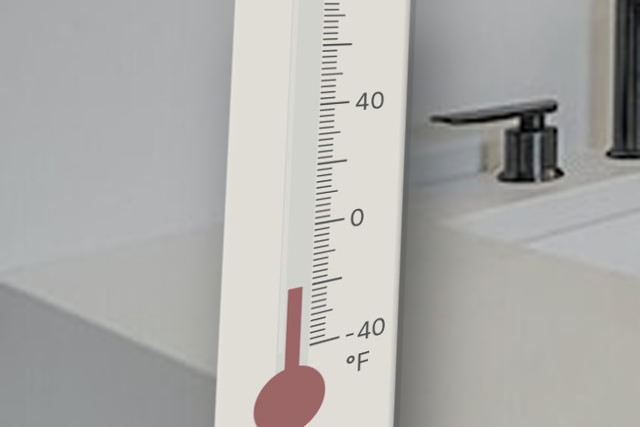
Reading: **-20** °F
